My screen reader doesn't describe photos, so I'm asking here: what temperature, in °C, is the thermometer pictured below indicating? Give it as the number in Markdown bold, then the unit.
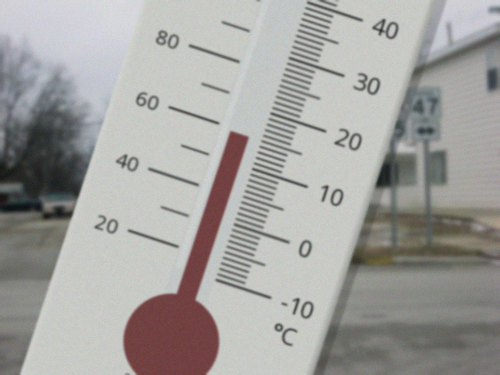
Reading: **15** °C
